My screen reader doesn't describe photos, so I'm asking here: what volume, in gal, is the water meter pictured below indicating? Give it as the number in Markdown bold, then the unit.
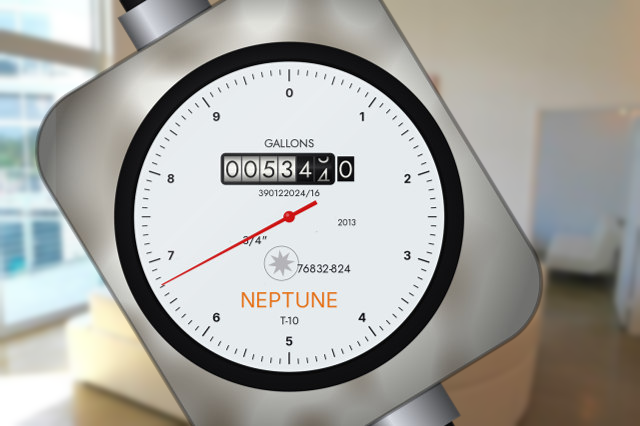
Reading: **53436.7** gal
